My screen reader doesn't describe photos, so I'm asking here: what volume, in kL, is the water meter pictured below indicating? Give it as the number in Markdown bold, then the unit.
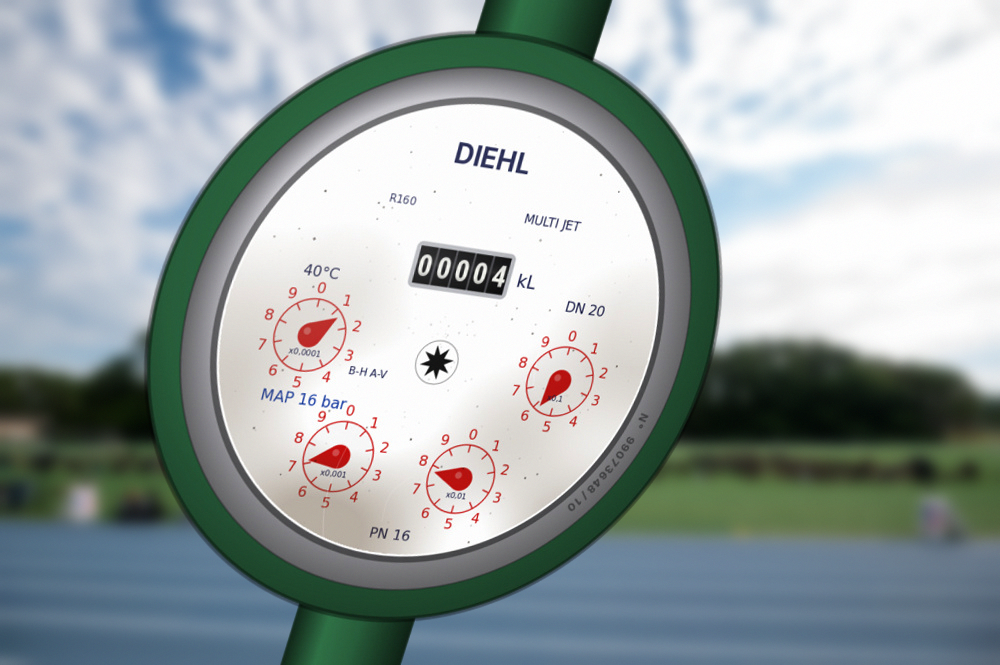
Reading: **4.5771** kL
